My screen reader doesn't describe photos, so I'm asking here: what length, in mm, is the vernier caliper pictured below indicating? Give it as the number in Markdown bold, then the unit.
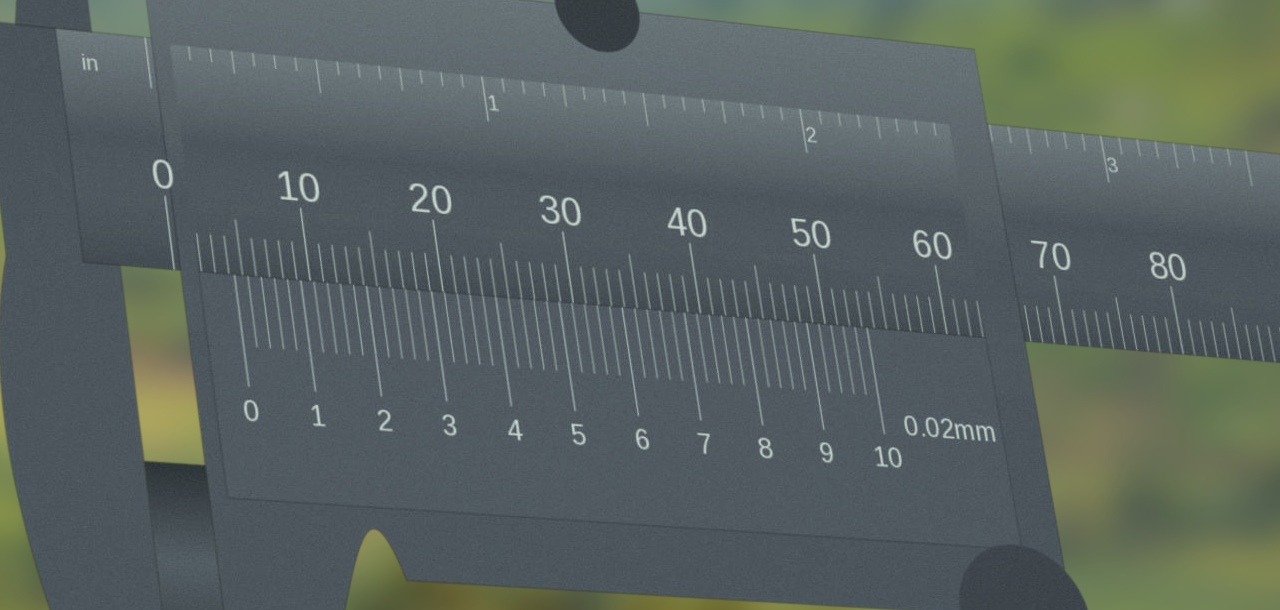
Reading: **4.4** mm
